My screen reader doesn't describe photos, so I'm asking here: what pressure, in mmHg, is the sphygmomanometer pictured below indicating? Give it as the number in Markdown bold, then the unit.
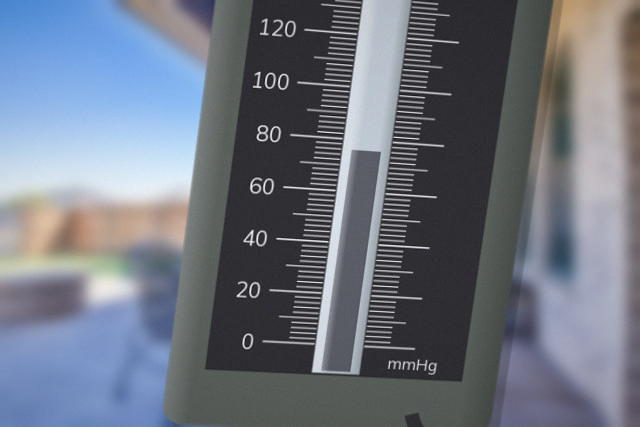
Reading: **76** mmHg
